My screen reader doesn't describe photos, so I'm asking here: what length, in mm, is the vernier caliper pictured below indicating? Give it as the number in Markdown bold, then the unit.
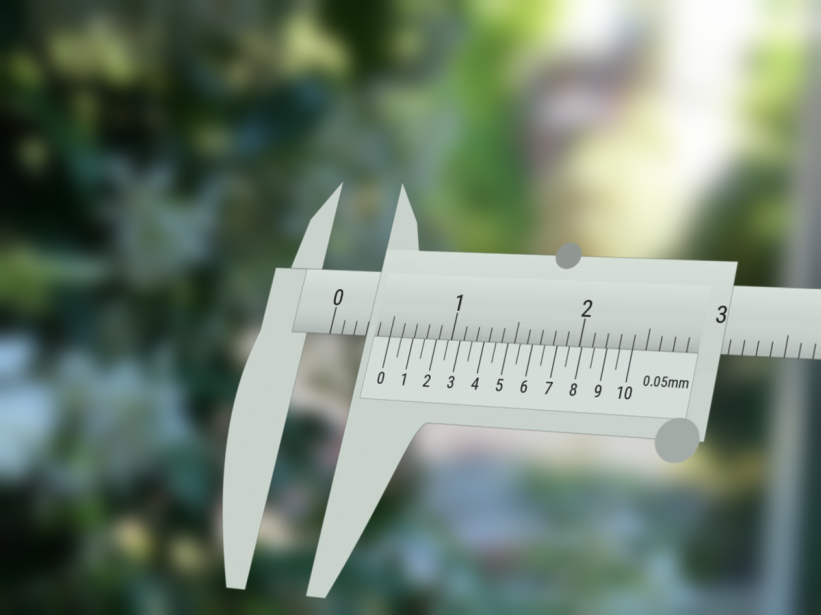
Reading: **5.0** mm
